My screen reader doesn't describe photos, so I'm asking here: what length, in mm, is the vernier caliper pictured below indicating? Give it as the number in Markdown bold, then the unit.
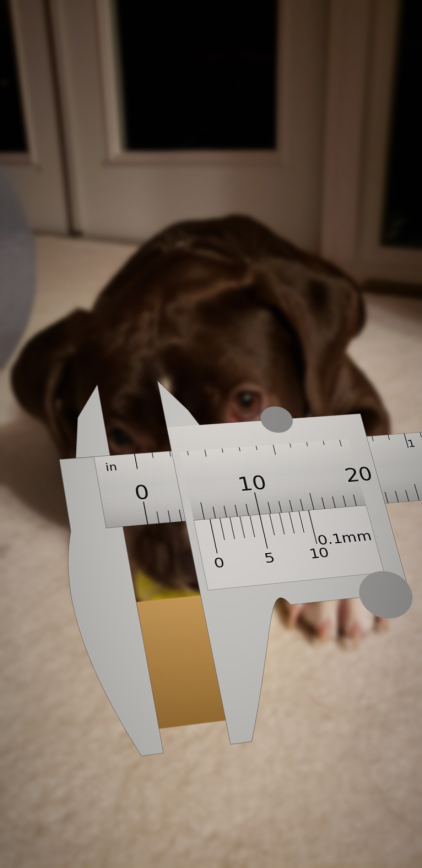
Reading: **5.5** mm
